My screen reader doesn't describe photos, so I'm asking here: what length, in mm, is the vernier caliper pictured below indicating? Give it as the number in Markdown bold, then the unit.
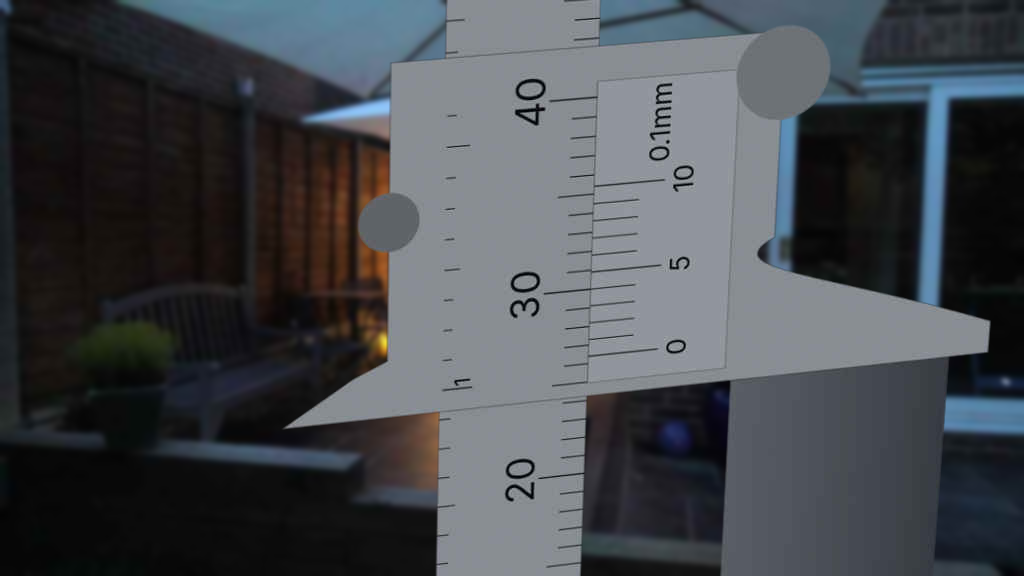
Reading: **26.4** mm
